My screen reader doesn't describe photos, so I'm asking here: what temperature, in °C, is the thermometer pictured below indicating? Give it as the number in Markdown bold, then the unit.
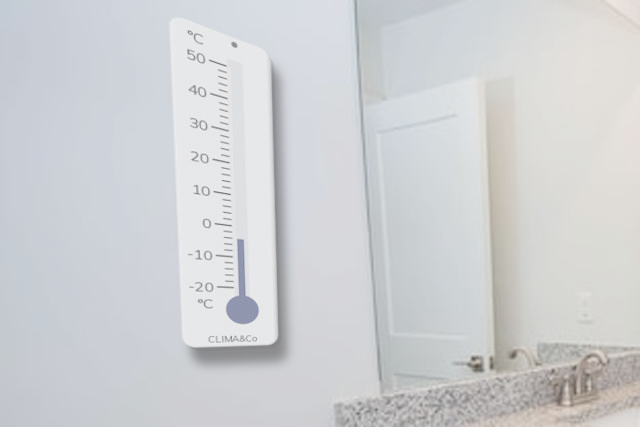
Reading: **-4** °C
